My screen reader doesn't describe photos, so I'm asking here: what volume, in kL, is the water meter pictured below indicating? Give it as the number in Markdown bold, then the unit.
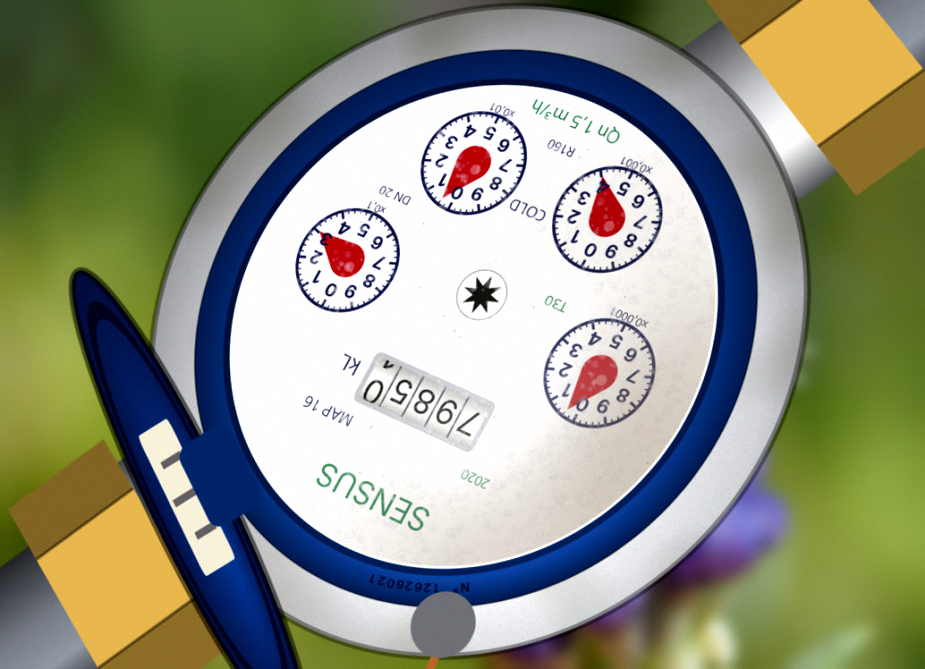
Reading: **79850.3040** kL
